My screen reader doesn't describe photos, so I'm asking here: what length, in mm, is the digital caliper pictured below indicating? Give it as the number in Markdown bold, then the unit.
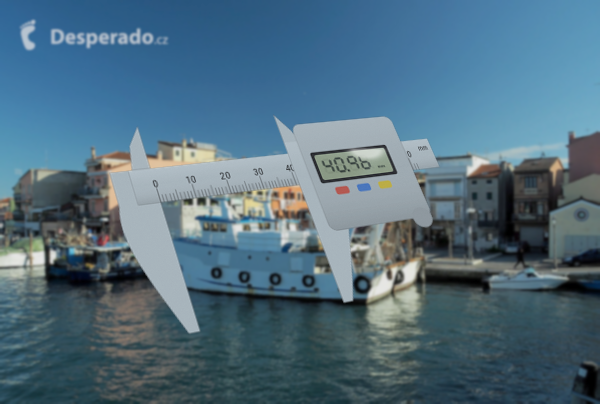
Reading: **40.96** mm
